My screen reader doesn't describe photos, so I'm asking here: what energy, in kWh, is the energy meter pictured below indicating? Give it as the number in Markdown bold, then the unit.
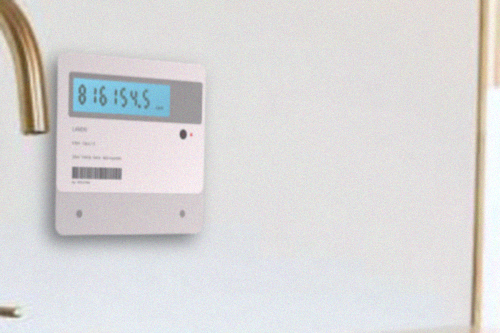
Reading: **816154.5** kWh
